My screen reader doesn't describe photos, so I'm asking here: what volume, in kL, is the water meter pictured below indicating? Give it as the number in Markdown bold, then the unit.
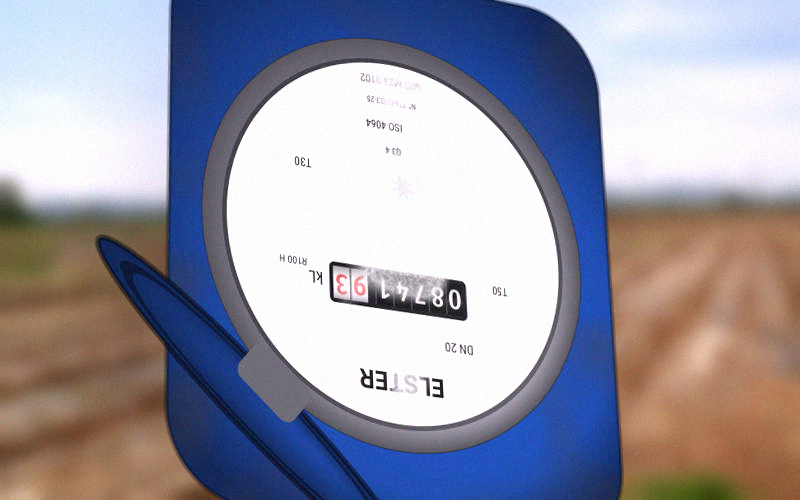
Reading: **8741.93** kL
